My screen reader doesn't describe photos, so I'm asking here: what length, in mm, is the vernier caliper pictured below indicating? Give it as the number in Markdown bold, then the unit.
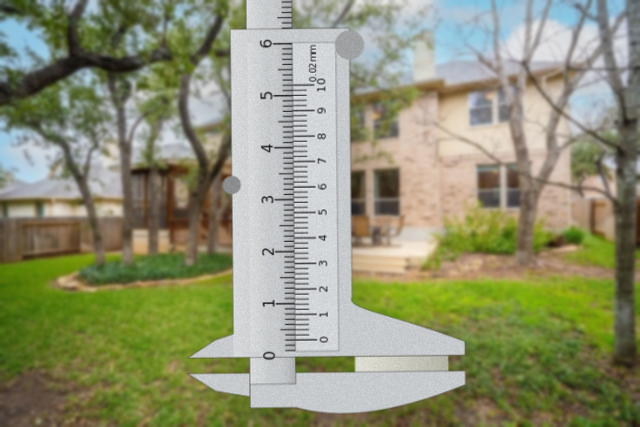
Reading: **3.0** mm
